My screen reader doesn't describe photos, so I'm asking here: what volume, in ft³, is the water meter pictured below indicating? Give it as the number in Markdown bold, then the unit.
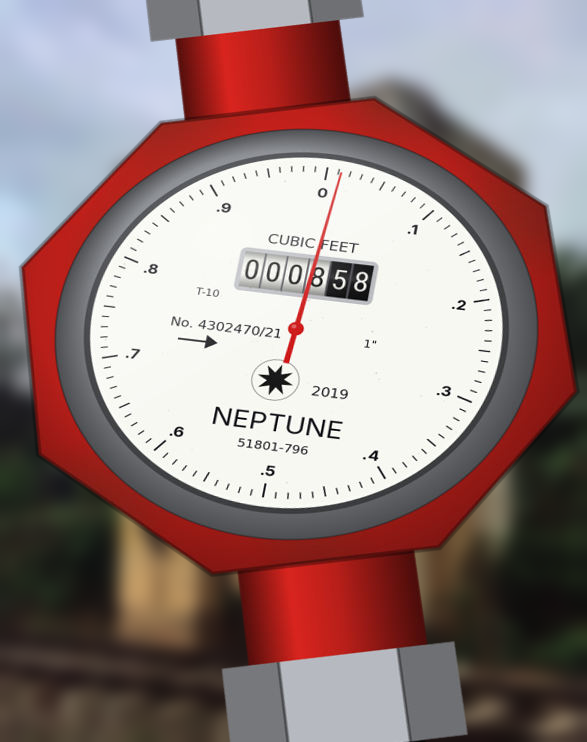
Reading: **858.01** ft³
